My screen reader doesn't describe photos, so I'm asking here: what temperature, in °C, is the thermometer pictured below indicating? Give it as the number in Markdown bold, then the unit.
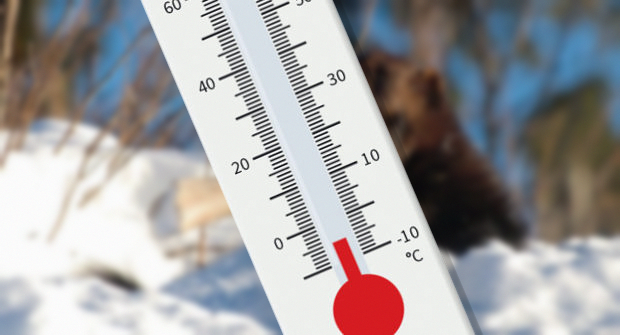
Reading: **-5** °C
